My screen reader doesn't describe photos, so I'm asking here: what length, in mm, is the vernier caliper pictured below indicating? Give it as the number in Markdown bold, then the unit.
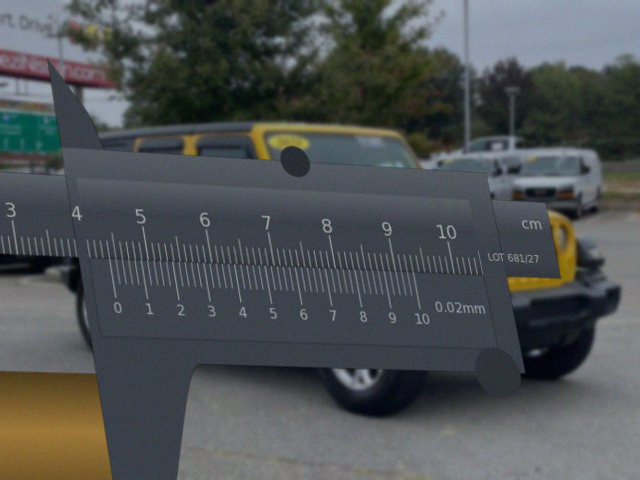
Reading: **44.0** mm
